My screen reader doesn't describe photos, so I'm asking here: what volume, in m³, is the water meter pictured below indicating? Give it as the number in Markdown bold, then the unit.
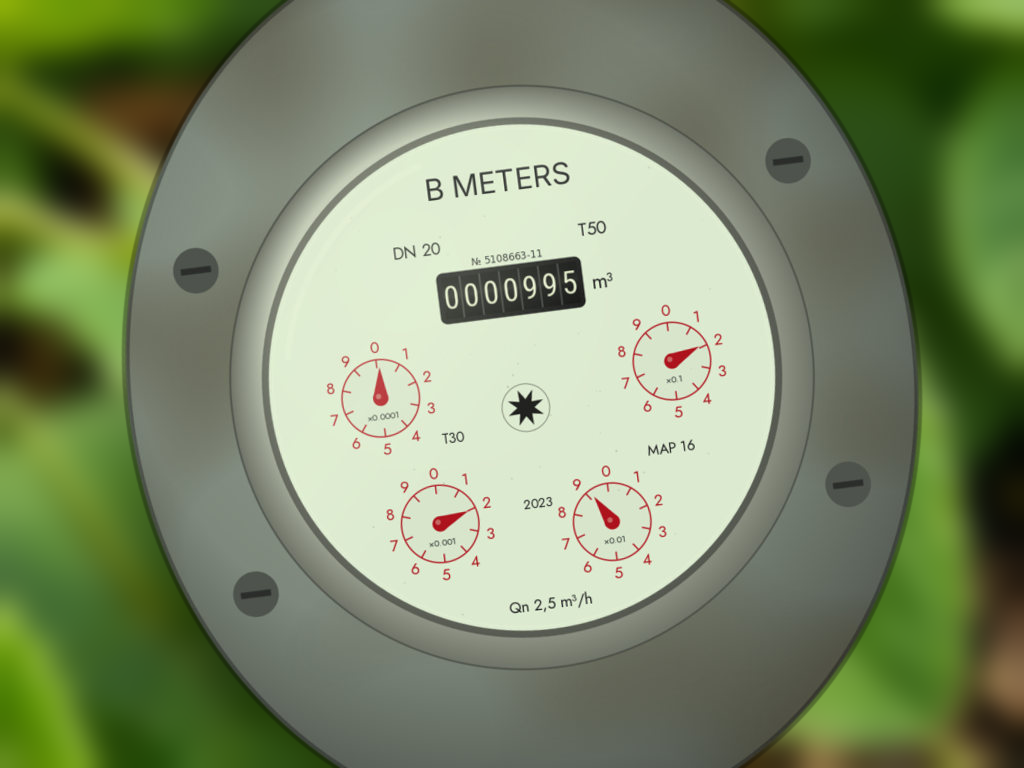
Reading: **995.1920** m³
